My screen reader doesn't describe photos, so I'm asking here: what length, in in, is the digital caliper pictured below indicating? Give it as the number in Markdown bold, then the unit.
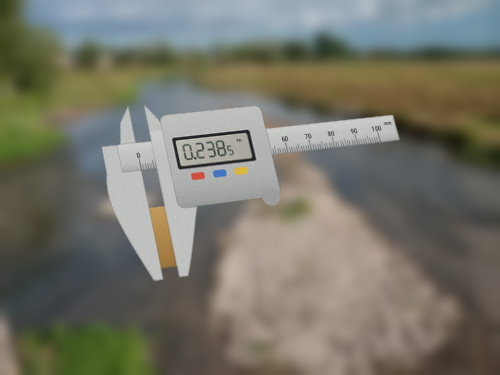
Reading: **0.2385** in
